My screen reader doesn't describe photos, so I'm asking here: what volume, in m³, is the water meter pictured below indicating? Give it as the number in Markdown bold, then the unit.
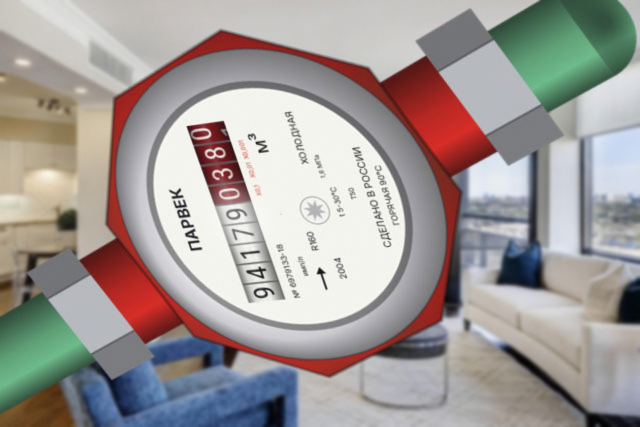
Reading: **94179.0380** m³
